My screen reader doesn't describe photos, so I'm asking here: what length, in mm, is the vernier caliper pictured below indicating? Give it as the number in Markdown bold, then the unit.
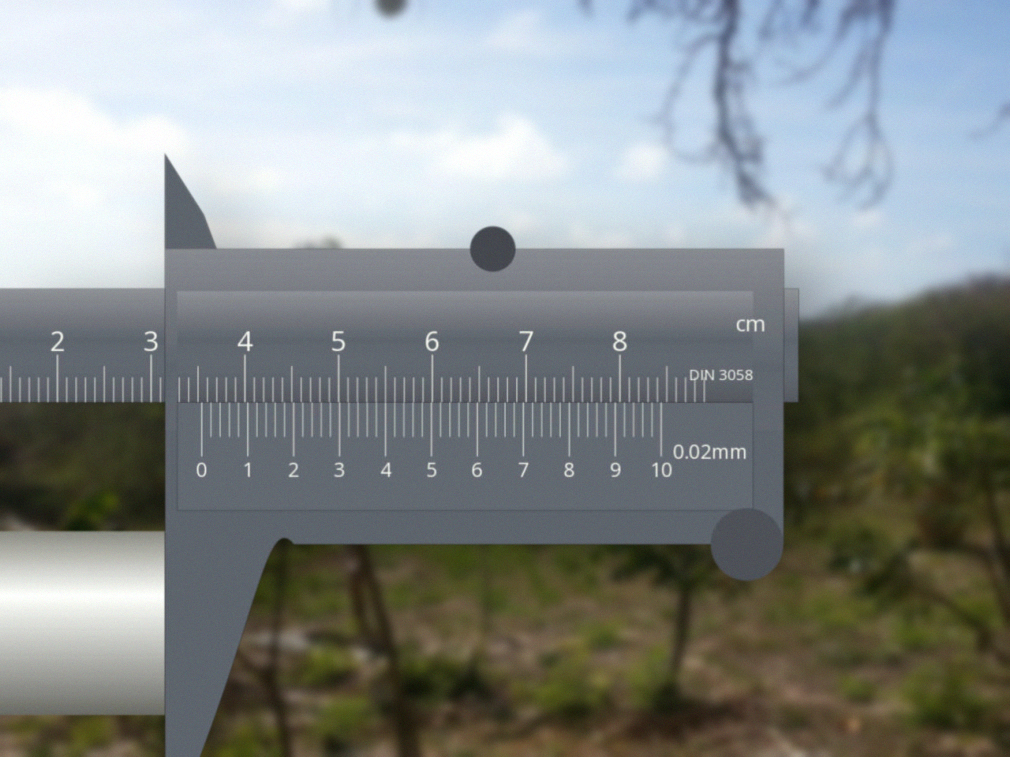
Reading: **35.4** mm
